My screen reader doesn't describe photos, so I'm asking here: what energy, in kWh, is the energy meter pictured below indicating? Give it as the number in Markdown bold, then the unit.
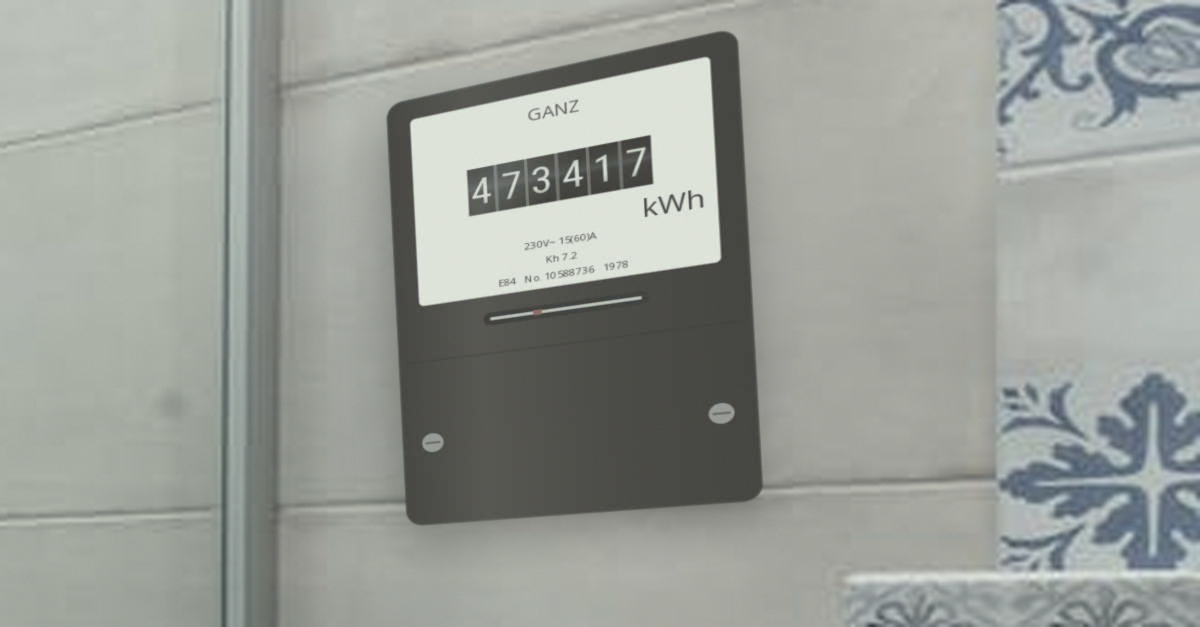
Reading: **473417** kWh
